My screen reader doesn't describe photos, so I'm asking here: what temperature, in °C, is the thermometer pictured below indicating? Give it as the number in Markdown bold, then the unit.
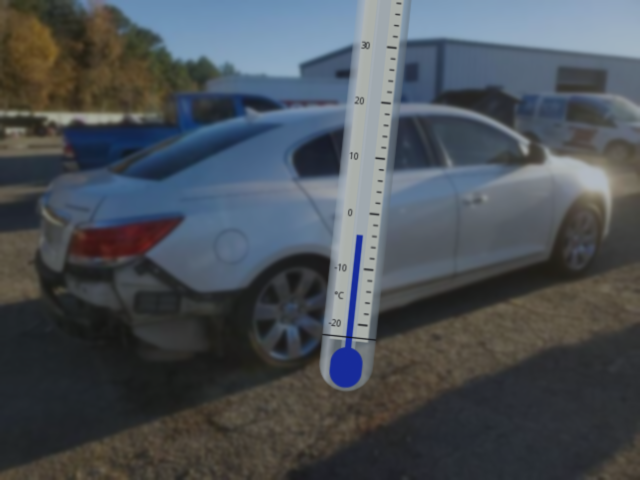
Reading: **-4** °C
